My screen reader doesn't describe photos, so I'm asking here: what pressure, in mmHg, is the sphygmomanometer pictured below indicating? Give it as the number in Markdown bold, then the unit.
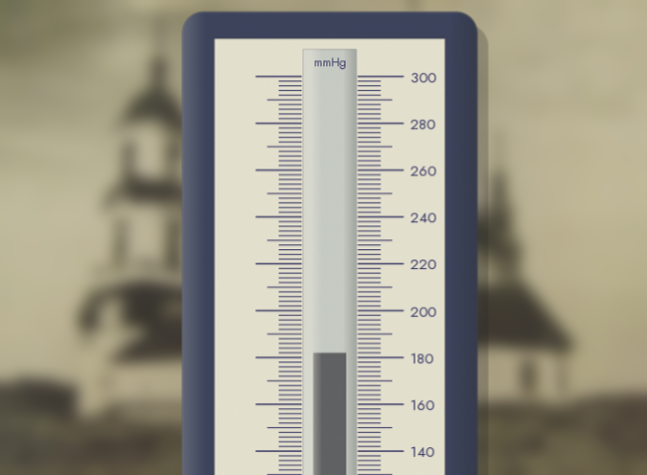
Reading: **182** mmHg
